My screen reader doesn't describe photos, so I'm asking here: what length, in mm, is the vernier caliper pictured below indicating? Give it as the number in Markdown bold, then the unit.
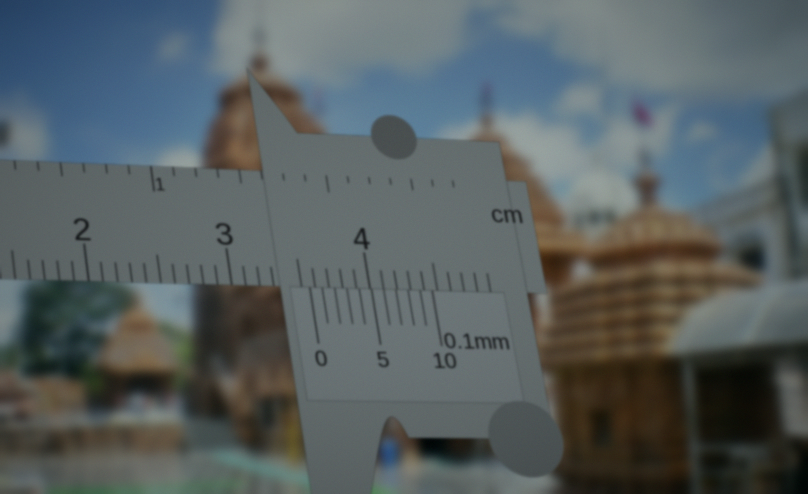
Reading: **35.6** mm
